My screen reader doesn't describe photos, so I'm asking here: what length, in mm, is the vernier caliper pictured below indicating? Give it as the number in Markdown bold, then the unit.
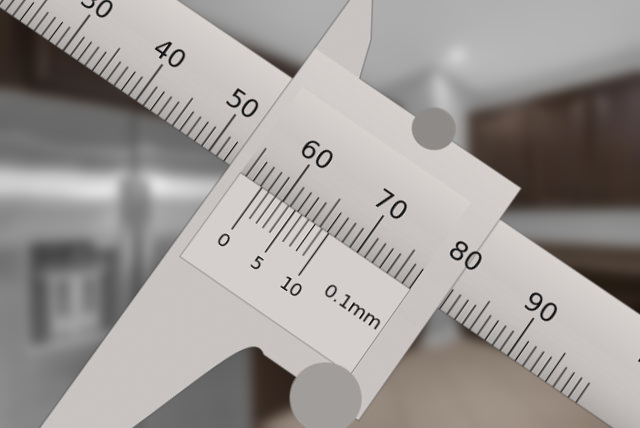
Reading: **57.2** mm
